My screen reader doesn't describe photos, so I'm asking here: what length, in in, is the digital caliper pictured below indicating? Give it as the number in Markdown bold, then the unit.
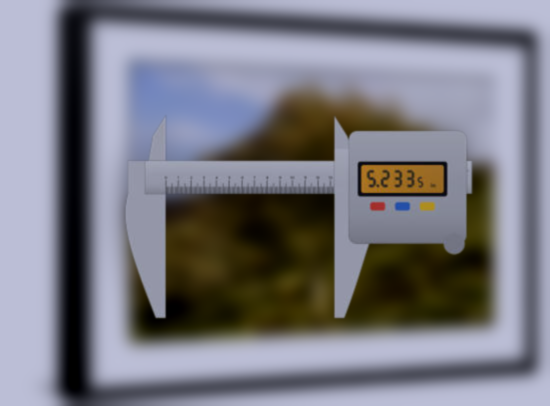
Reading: **5.2335** in
